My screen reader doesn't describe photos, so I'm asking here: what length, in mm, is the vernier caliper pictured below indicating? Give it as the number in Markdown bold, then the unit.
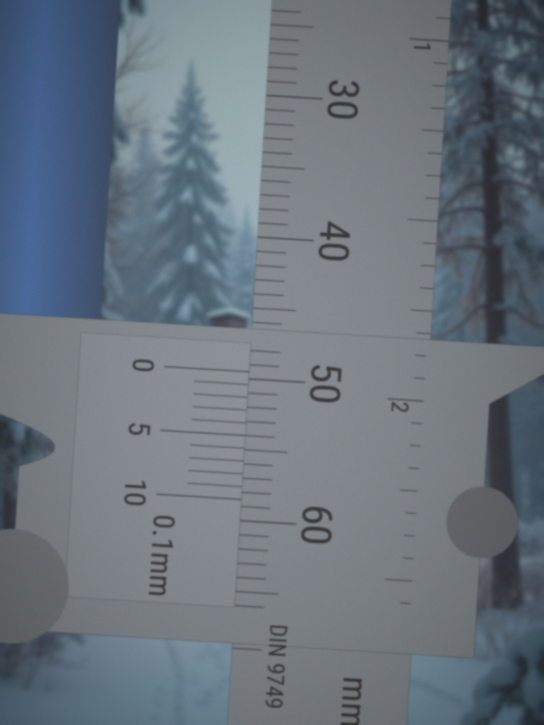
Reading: **49.5** mm
